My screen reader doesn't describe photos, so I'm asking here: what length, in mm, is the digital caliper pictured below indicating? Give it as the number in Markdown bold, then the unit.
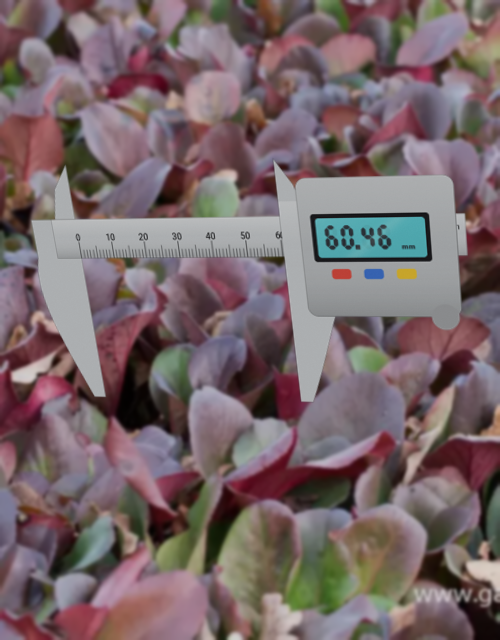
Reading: **60.46** mm
